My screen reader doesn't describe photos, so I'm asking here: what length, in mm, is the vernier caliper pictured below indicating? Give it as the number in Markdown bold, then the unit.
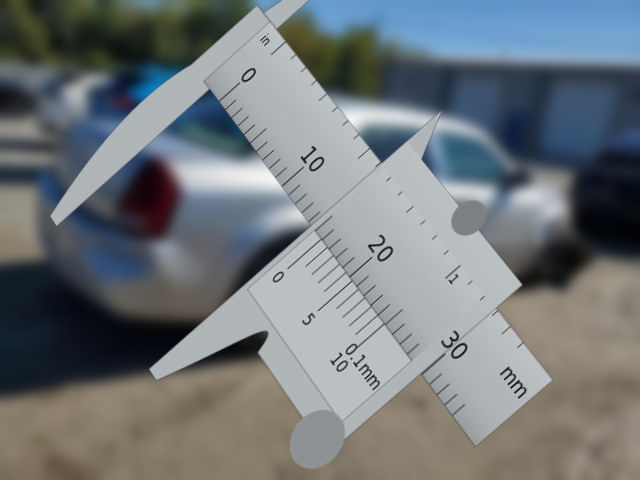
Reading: **15.9** mm
